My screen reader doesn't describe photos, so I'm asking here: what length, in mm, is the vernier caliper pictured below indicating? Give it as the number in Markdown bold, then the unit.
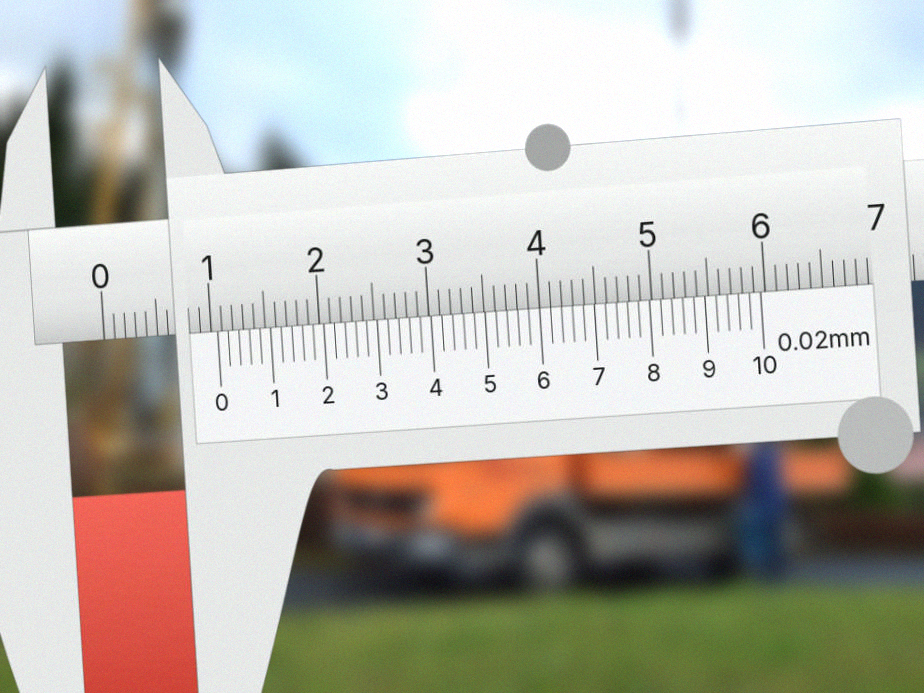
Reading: **10.6** mm
